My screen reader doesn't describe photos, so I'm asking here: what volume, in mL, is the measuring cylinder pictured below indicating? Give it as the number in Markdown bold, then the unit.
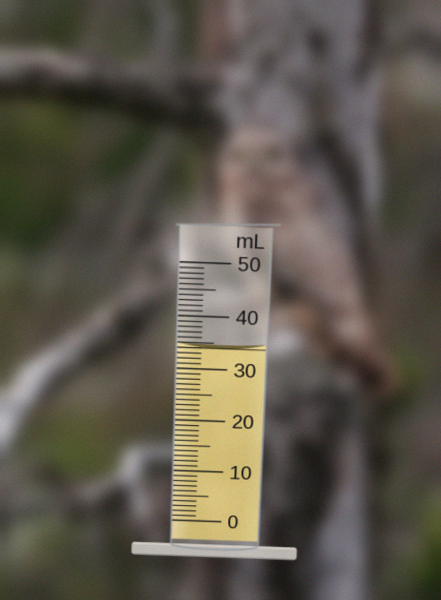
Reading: **34** mL
